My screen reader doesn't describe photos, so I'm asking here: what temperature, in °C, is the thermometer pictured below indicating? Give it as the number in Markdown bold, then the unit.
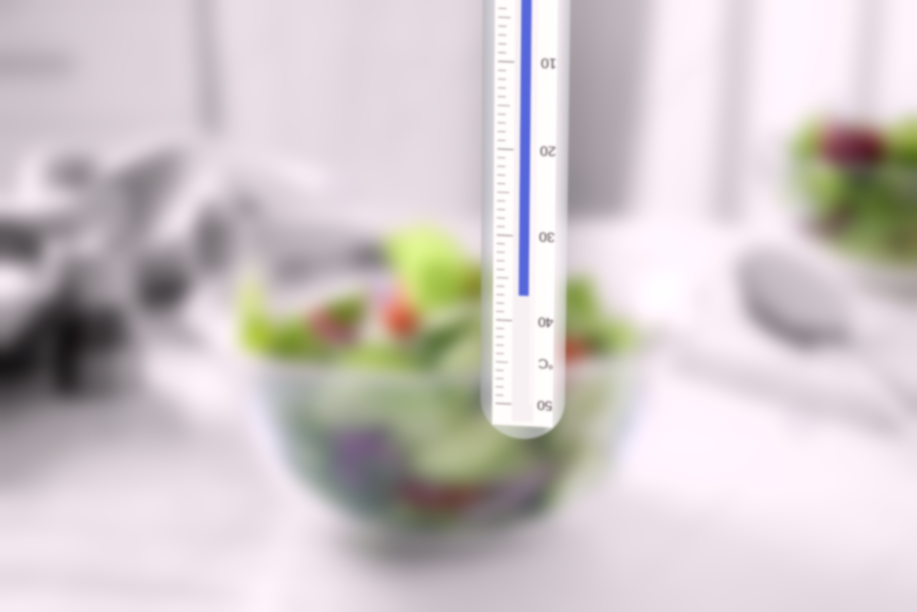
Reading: **37** °C
